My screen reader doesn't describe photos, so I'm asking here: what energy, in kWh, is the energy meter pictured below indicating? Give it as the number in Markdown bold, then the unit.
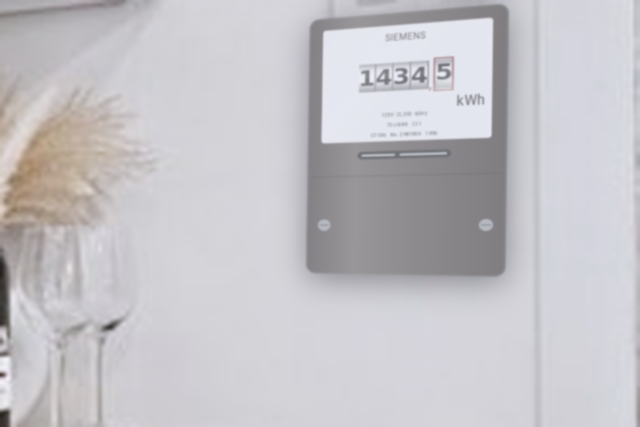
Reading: **1434.5** kWh
